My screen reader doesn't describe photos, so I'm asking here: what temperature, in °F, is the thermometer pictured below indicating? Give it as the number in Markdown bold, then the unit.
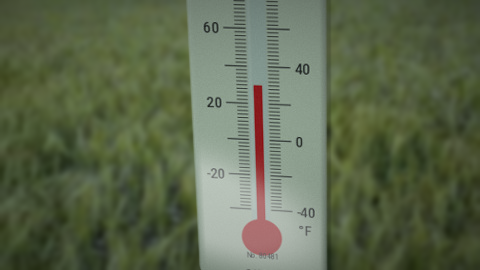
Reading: **30** °F
